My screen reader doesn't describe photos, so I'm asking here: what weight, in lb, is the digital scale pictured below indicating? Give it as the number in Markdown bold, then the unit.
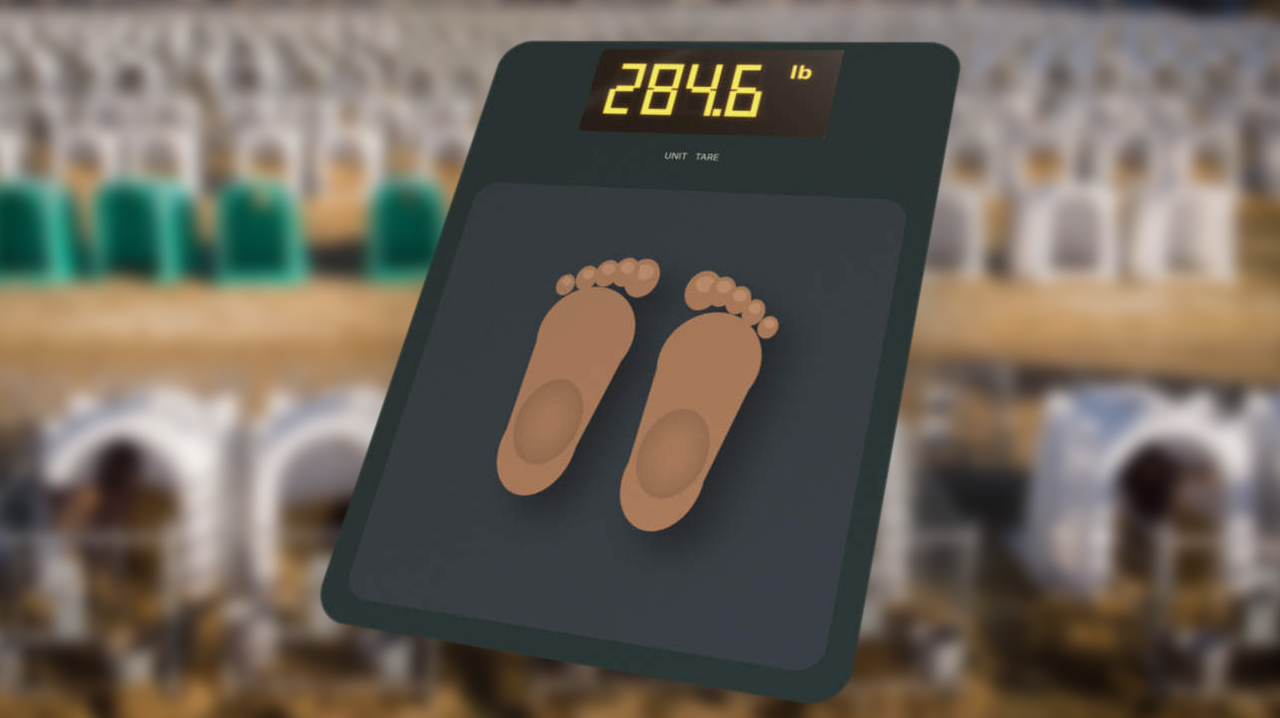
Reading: **284.6** lb
